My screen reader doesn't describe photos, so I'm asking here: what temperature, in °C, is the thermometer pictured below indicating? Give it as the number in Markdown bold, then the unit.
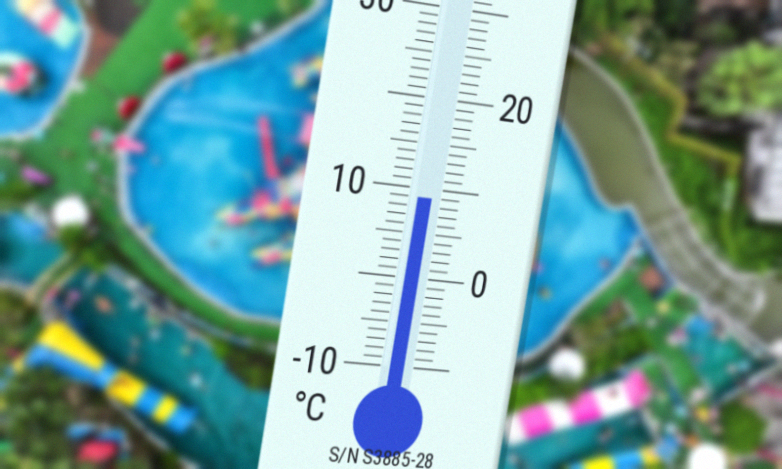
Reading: **9** °C
